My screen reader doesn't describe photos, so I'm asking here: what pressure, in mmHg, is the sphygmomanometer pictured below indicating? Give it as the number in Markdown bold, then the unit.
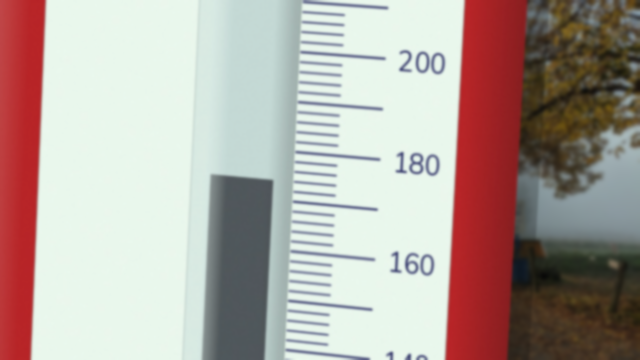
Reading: **174** mmHg
